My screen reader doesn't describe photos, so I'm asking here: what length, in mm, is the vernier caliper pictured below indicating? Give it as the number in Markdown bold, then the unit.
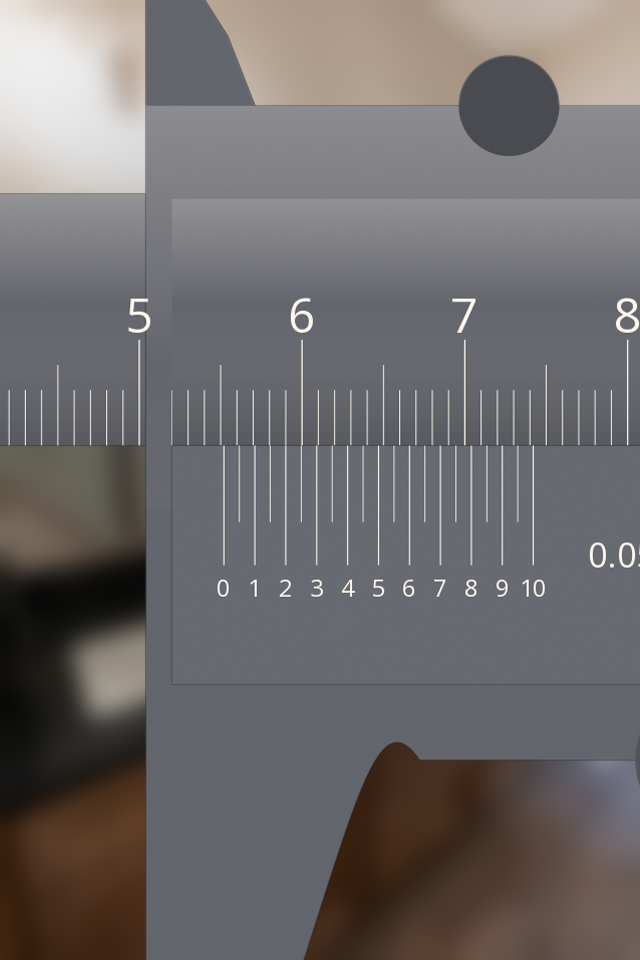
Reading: **55.2** mm
